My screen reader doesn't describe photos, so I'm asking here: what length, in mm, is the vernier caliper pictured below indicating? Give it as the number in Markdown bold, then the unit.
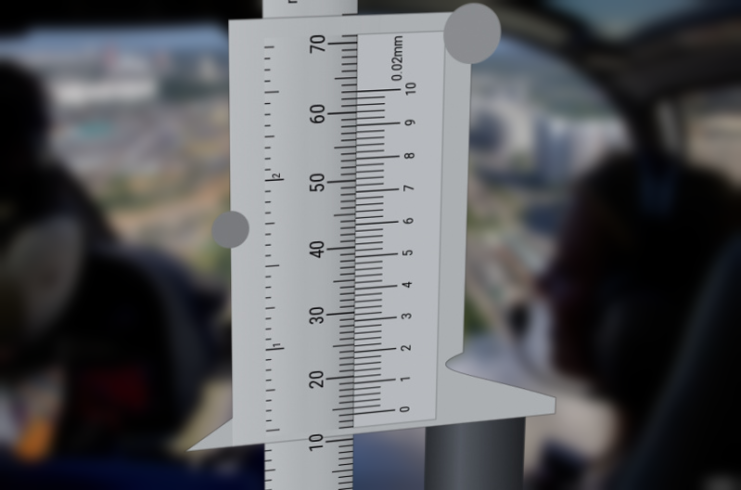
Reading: **14.0** mm
